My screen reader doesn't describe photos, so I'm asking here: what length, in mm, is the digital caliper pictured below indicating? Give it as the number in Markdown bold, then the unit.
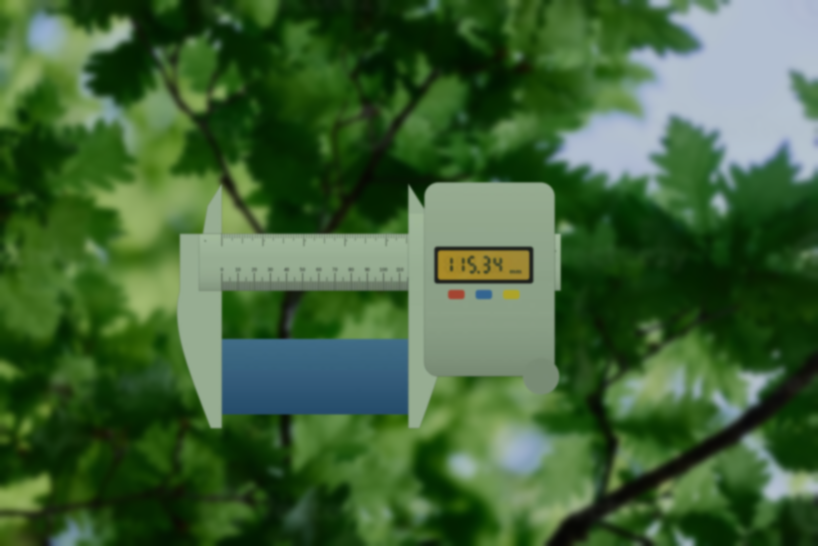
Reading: **115.34** mm
